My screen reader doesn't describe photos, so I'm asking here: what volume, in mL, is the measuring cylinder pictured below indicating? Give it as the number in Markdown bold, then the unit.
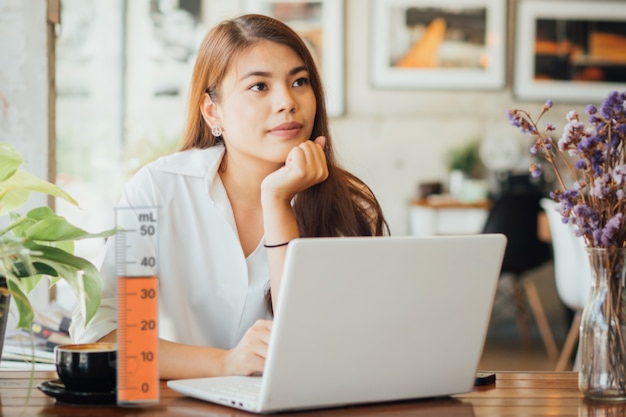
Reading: **35** mL
